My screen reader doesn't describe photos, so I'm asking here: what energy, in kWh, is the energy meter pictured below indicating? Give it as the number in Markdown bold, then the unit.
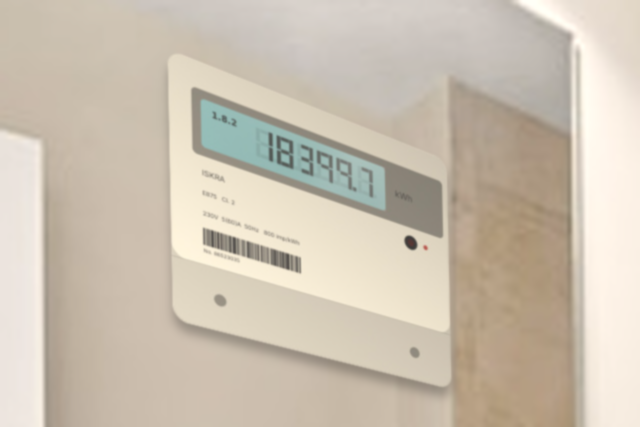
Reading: **18399.7** kWh
